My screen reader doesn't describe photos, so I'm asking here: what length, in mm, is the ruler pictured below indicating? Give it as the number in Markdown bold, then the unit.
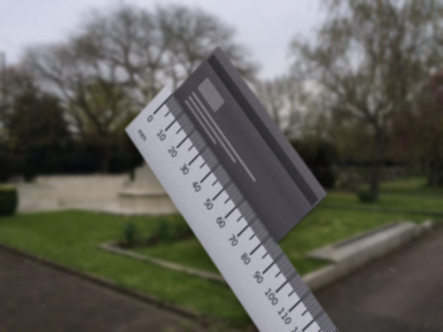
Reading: **85** mm
